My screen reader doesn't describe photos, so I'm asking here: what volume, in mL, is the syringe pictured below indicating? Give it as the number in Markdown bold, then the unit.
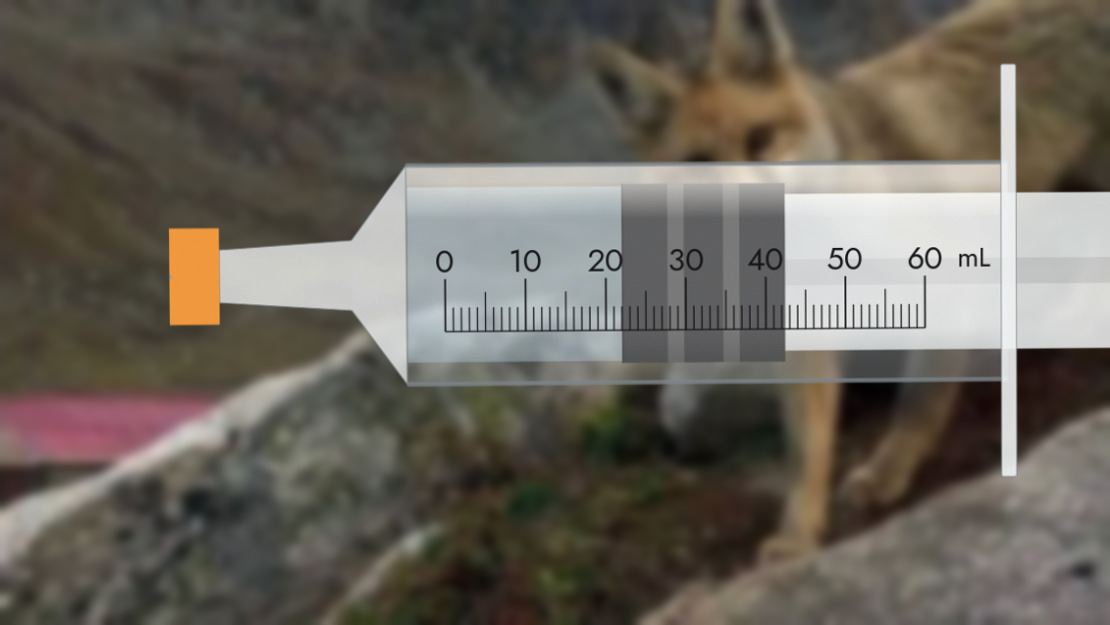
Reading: **22** mL
